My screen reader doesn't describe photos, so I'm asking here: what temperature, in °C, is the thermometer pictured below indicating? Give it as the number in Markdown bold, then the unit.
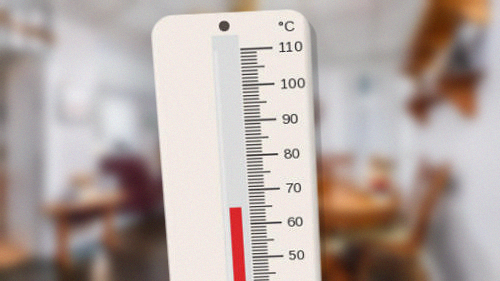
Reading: **65** °C
